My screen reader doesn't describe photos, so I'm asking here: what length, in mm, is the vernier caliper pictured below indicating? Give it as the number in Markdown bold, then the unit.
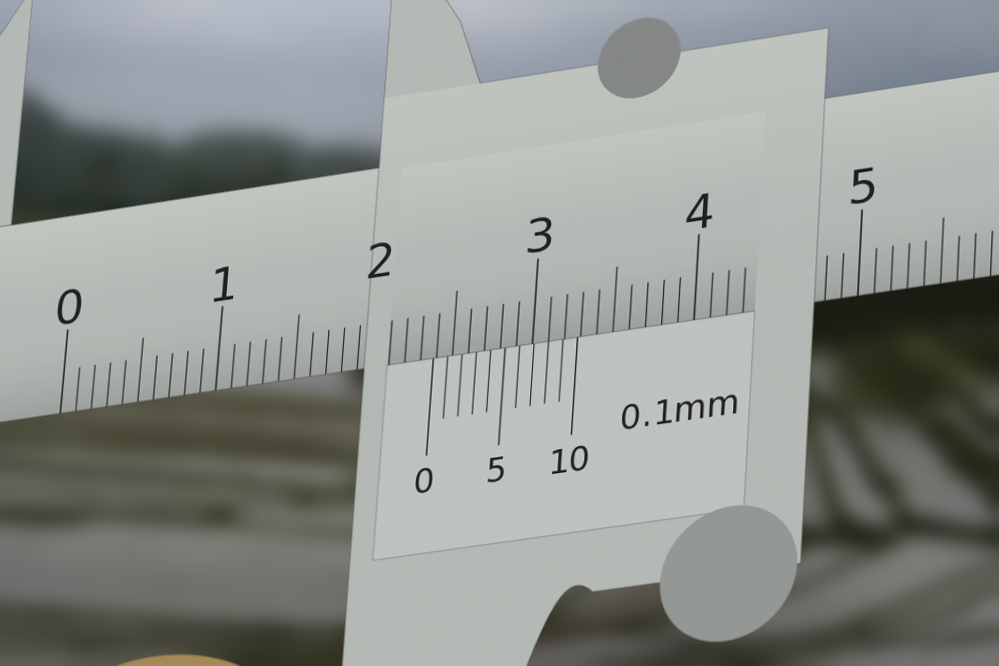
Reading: **23.8** mm
